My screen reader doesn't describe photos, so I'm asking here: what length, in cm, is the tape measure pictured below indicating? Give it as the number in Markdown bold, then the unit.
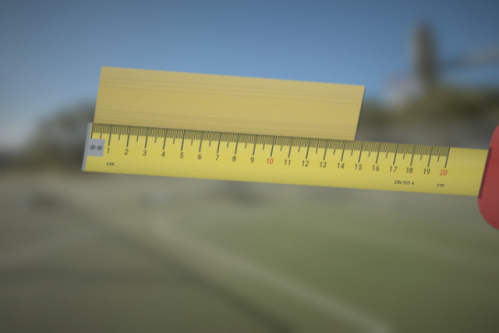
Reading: **14.5** cm
